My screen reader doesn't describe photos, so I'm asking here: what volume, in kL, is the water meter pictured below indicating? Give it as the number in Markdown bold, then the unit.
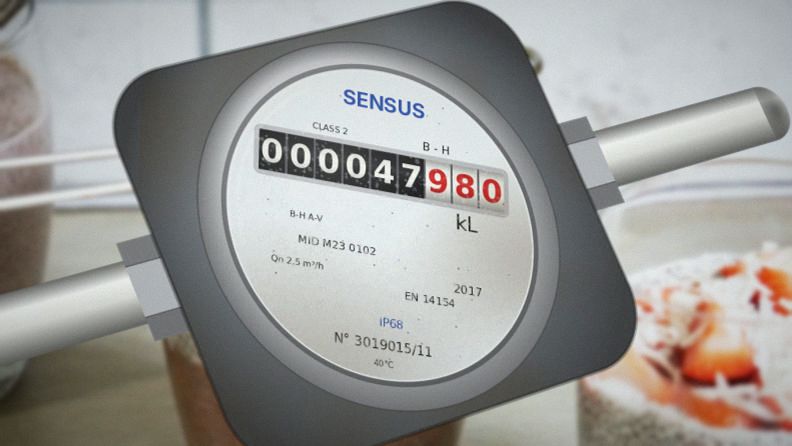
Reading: **47.980** kL
